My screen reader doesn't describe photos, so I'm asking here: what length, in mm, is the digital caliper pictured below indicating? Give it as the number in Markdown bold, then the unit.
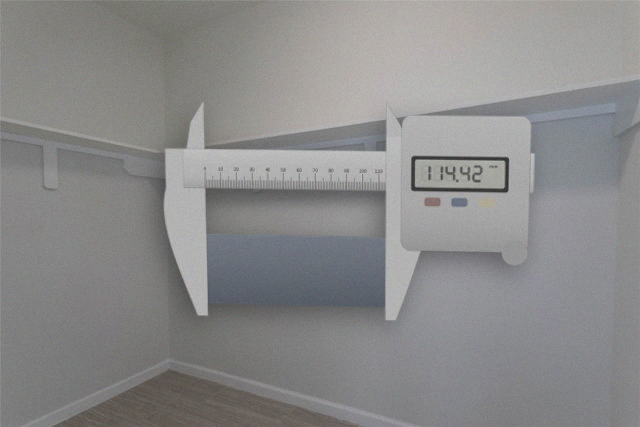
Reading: **114.42** mm
